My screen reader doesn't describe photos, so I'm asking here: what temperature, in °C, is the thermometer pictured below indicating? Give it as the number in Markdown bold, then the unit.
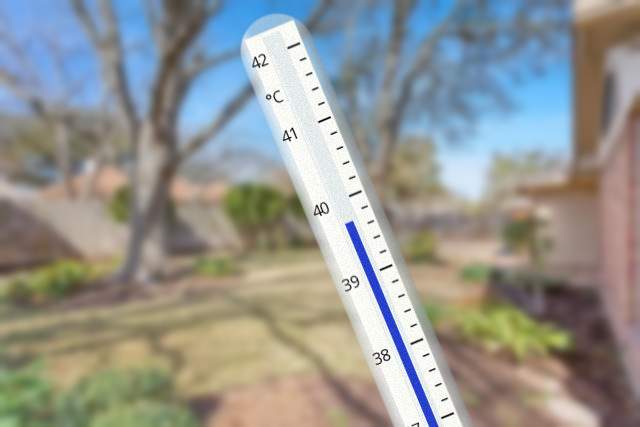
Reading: **39.7** °C
